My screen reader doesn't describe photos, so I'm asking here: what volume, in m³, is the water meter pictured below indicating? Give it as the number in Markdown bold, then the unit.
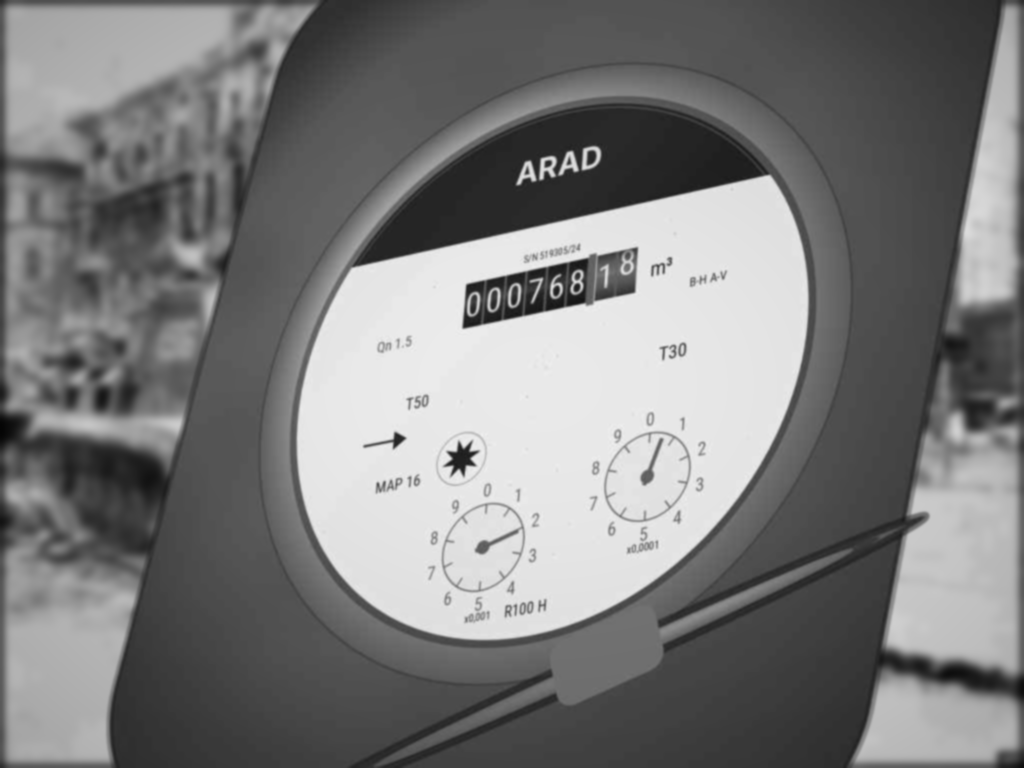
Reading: **768.1820** m³
